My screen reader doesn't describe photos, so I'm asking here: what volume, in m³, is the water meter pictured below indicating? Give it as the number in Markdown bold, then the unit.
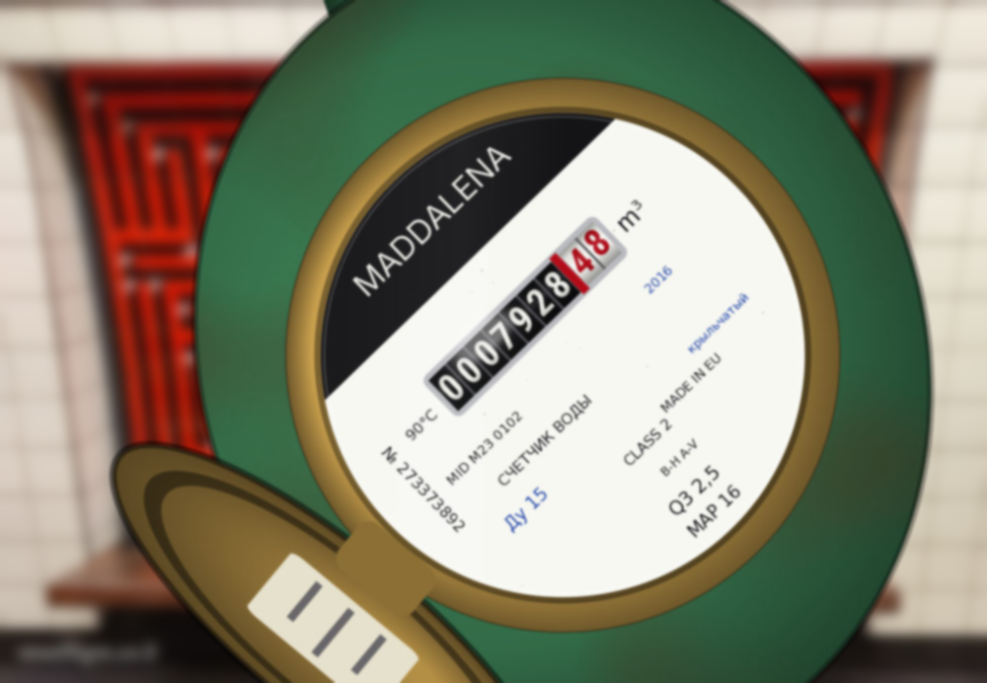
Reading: **7928.48** m³
